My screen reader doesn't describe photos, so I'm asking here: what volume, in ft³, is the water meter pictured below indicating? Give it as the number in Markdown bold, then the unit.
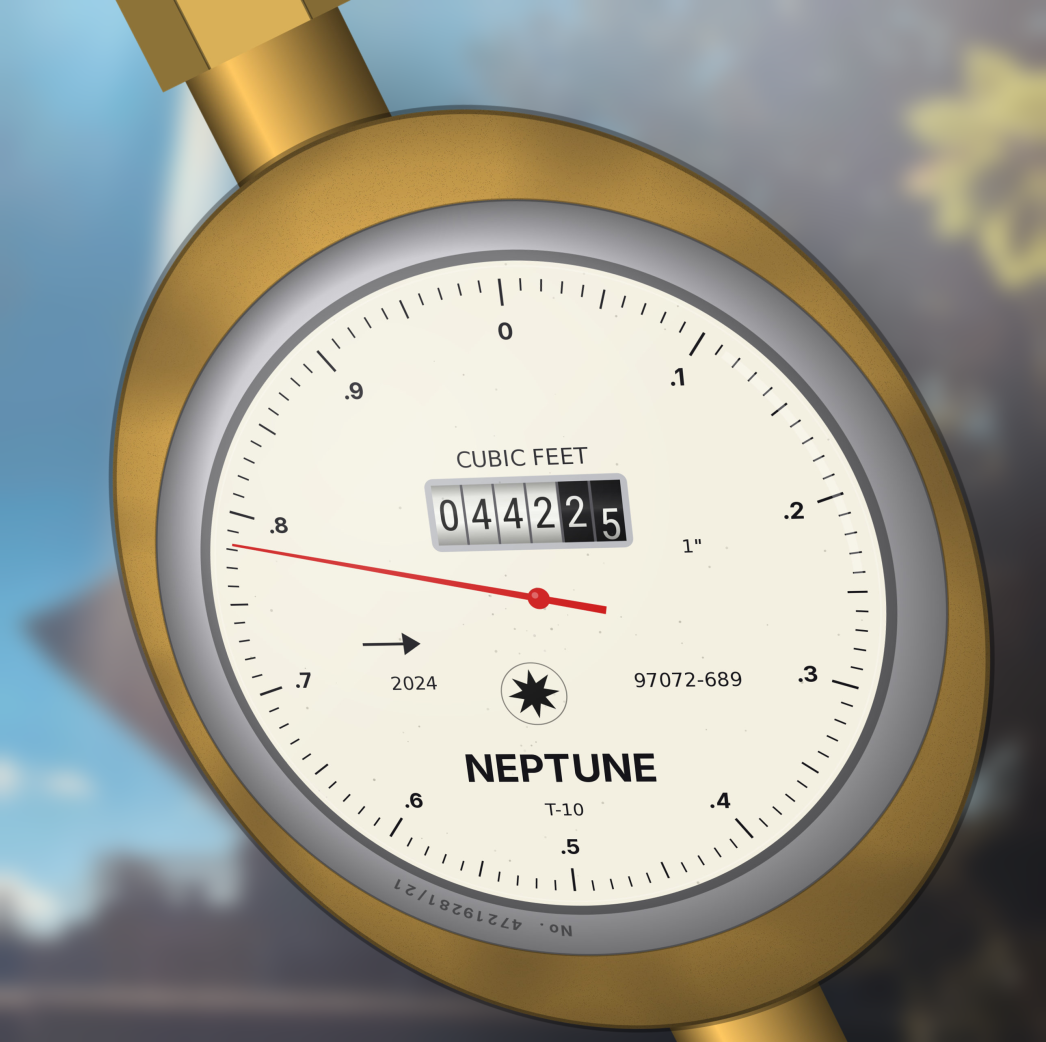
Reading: **44224.78** ft³
